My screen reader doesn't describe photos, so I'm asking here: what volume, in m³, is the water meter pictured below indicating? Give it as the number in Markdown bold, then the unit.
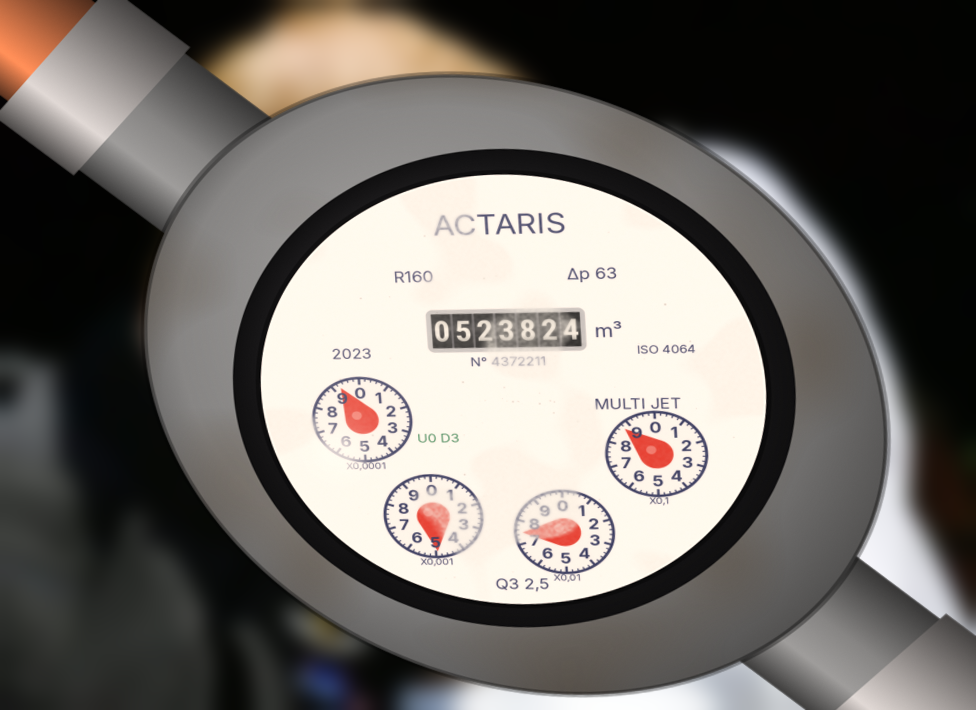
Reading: **523824.8749** m³
